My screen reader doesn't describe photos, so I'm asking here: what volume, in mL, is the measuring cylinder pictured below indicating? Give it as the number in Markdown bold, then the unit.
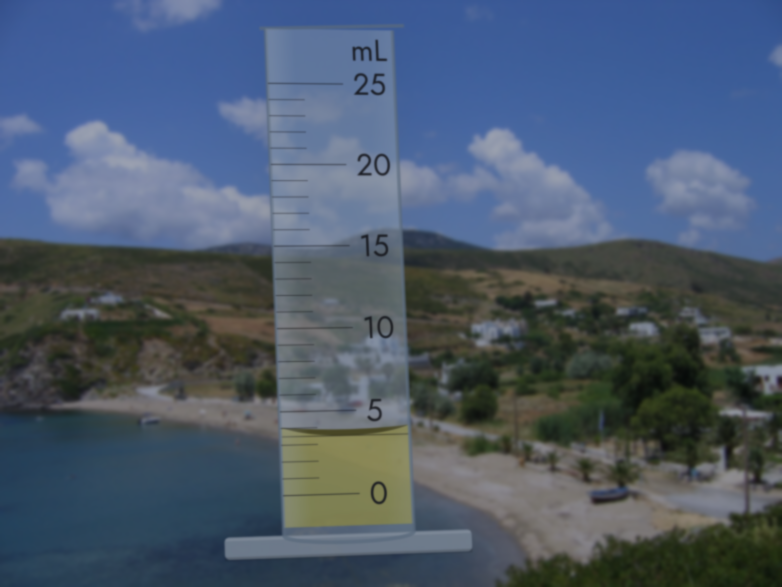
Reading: **3.5** mL
